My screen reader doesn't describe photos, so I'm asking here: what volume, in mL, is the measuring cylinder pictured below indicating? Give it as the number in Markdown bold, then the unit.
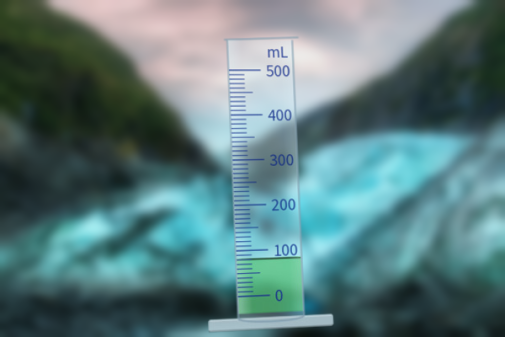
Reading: **80** mL
